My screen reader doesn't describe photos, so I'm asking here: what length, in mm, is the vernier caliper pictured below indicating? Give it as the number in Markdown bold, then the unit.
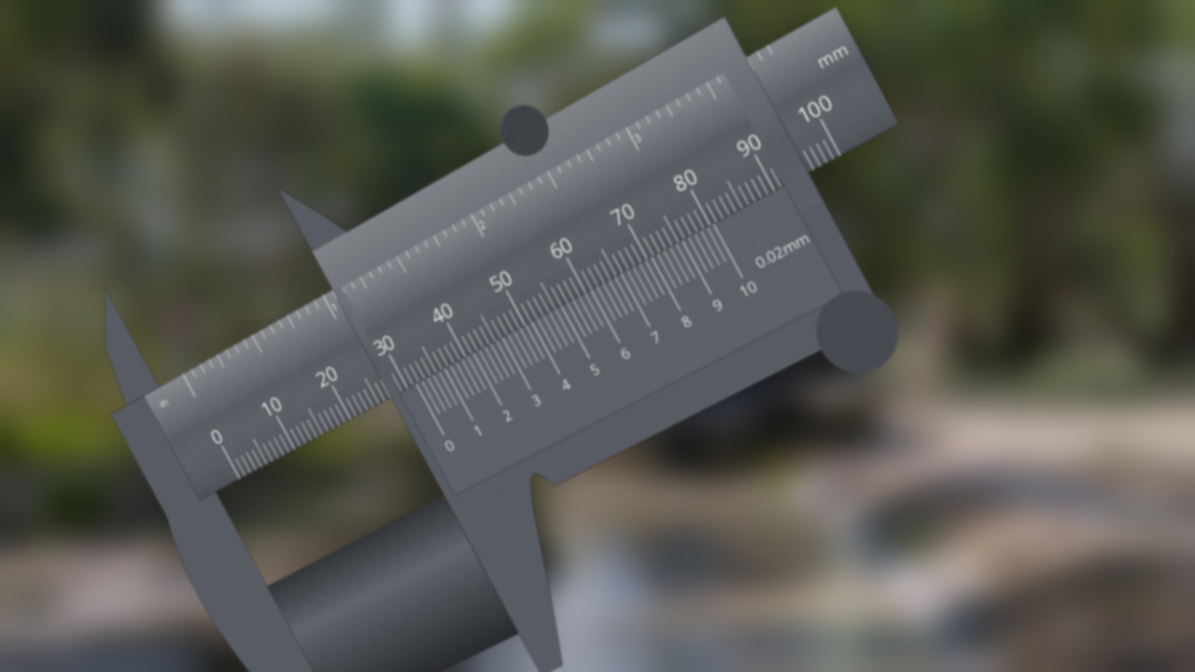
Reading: **31.5** mm
